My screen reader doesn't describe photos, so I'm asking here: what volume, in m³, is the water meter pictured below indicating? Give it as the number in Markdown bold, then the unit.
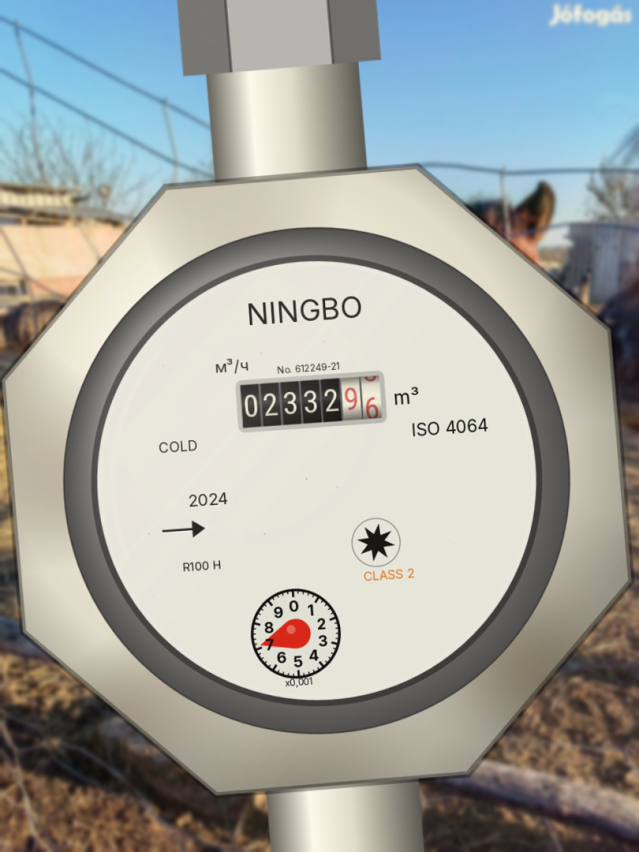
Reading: **2332.957** m³
